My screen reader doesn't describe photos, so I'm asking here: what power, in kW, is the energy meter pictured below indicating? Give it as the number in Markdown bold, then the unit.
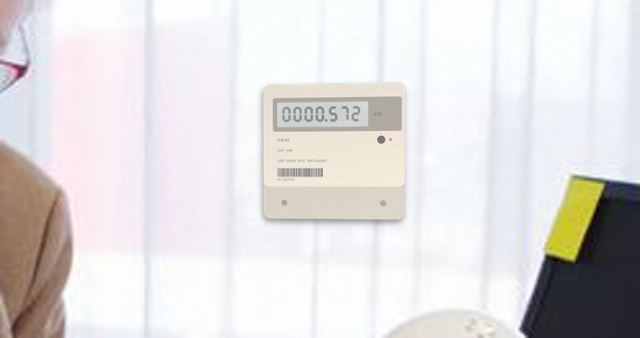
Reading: **0.572** kW
